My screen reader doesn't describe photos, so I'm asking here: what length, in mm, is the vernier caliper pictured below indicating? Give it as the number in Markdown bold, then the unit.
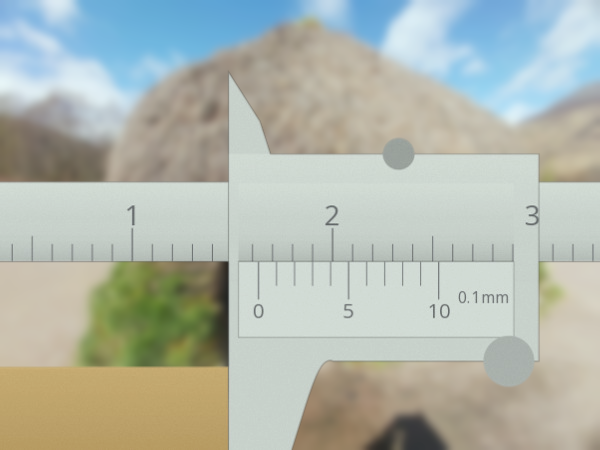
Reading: **16.3** mm
